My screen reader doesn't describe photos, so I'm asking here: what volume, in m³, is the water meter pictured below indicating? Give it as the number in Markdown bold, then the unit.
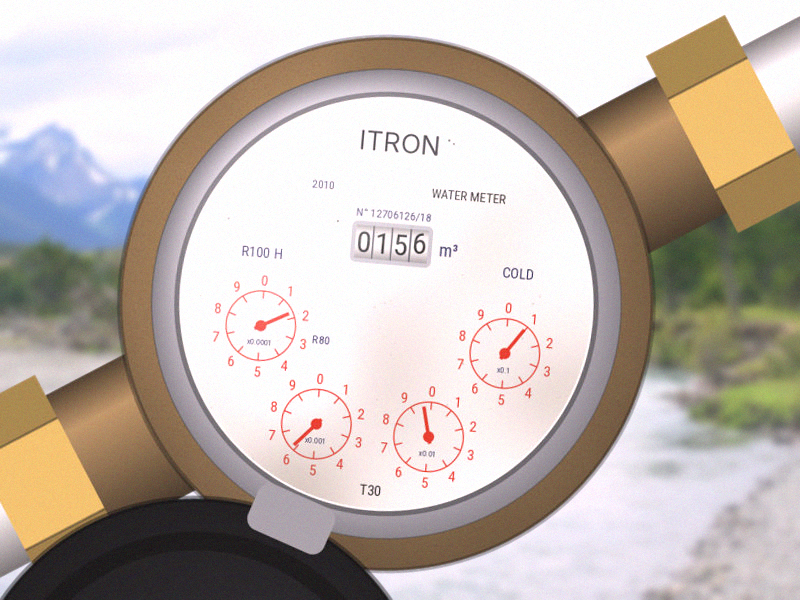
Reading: **156.0961** m³
